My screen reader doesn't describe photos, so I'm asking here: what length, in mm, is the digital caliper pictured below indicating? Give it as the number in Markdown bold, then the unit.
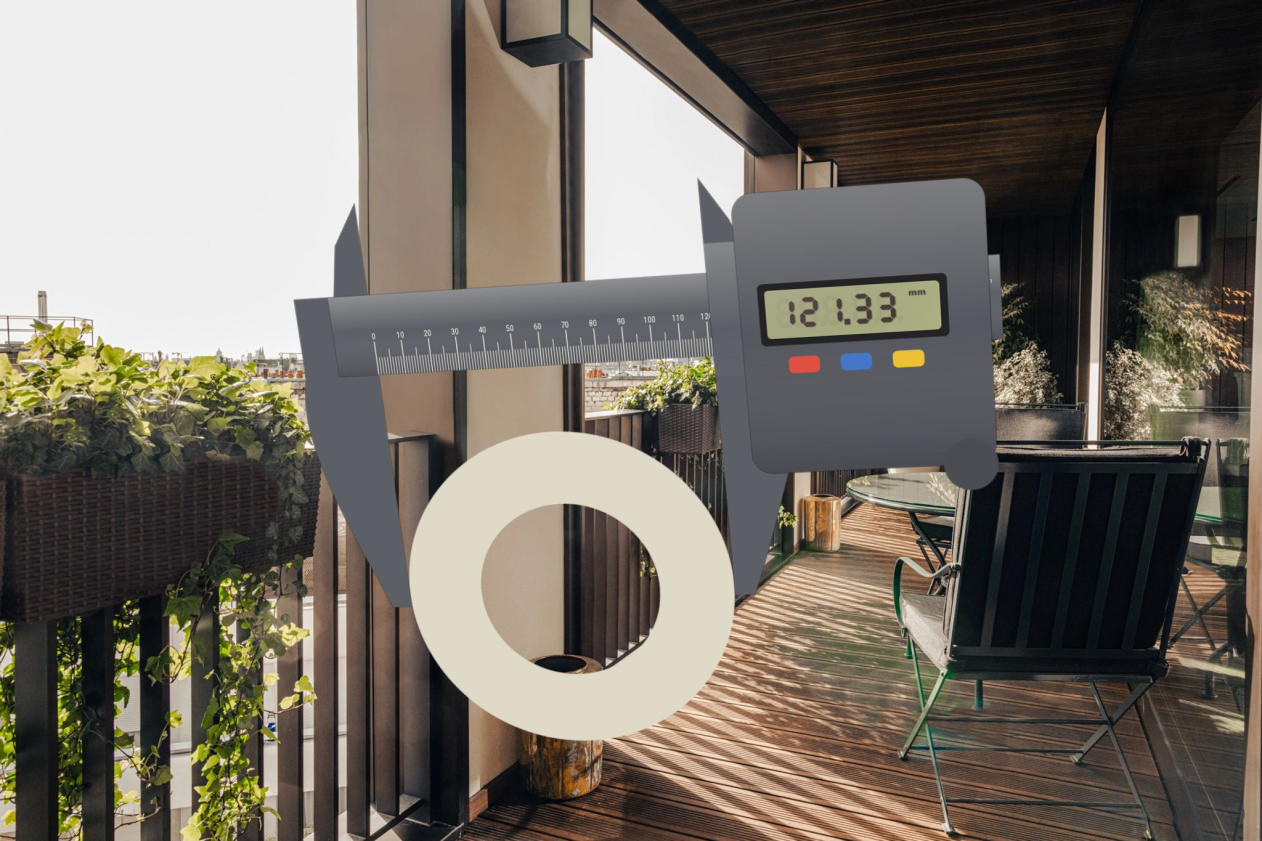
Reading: **121.33** mm
